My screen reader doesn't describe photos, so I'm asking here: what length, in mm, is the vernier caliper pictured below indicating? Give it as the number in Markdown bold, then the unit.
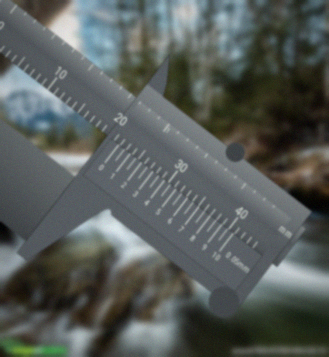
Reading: **21.8** mm
